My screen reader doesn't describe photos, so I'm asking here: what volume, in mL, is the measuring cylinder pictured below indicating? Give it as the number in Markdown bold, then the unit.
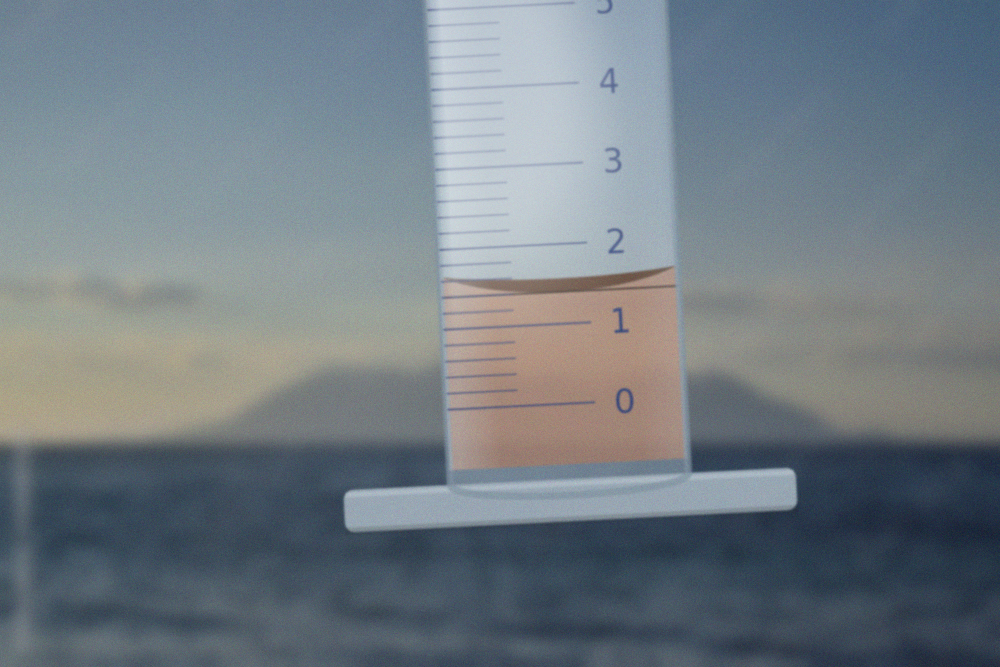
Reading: **1.4** mL
